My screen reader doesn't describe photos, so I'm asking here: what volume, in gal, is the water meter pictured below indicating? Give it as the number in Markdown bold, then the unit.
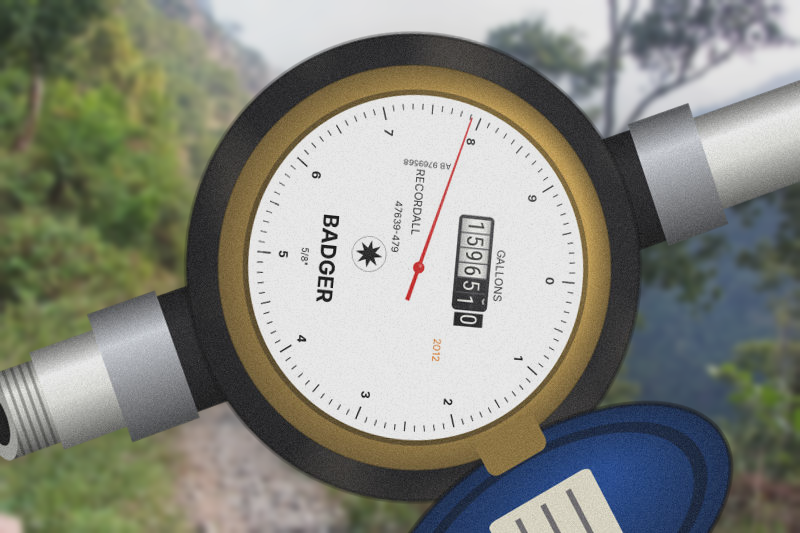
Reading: **1596507.9** gal
